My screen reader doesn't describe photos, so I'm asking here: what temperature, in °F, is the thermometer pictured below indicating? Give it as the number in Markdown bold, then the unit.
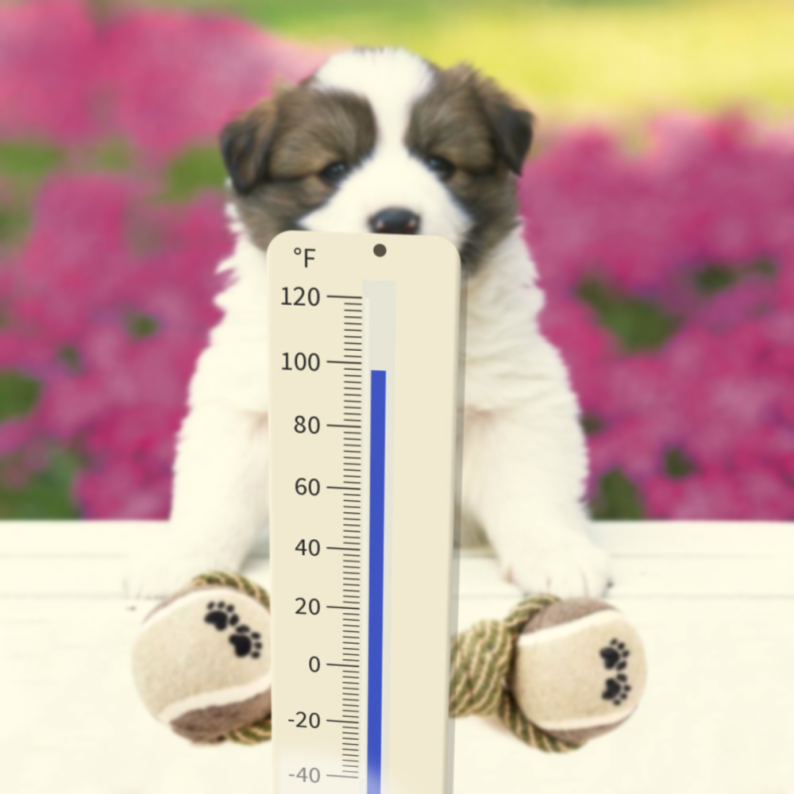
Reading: **98** °F
